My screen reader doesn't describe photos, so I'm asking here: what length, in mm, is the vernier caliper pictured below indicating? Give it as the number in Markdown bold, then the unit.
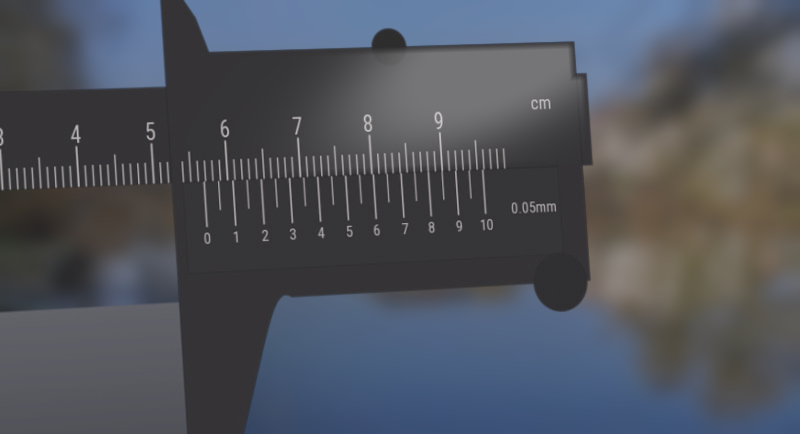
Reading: **56.8** mm
